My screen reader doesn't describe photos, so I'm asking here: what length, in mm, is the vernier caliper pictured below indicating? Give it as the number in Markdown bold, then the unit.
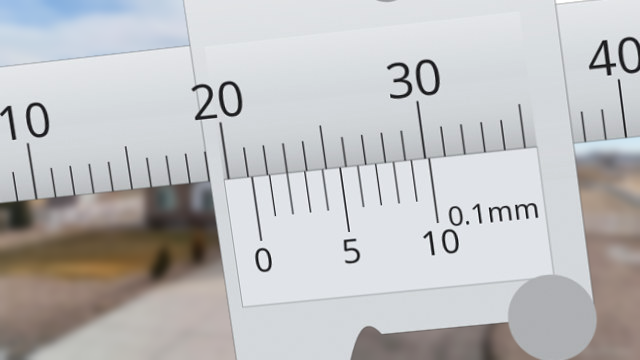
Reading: **21.2** mm
